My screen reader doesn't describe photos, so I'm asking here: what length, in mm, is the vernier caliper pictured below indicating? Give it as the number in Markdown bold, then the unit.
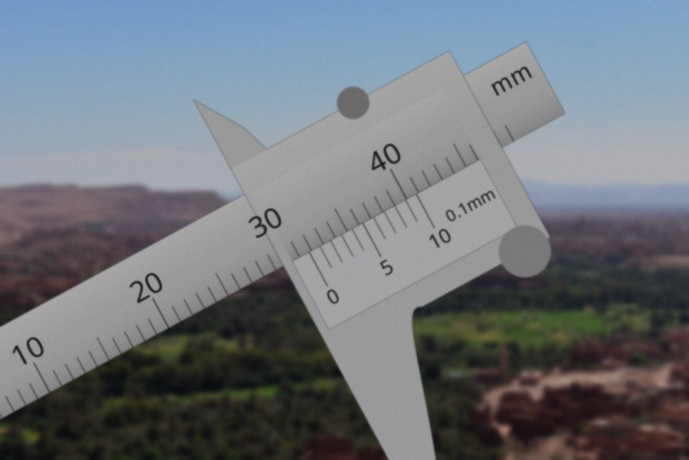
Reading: **31.8** mm
